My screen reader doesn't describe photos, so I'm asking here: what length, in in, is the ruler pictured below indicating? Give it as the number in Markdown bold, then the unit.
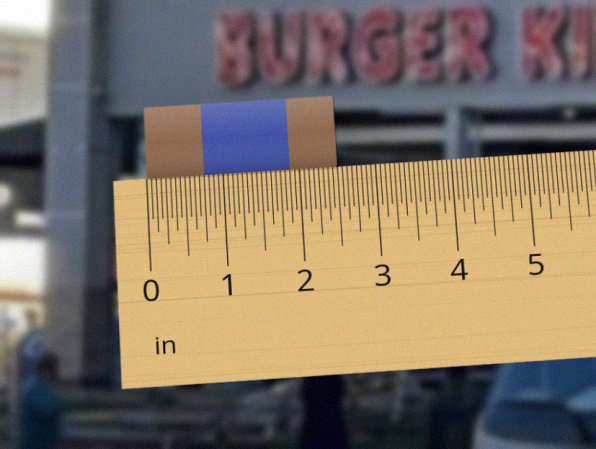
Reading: **2.5** in
